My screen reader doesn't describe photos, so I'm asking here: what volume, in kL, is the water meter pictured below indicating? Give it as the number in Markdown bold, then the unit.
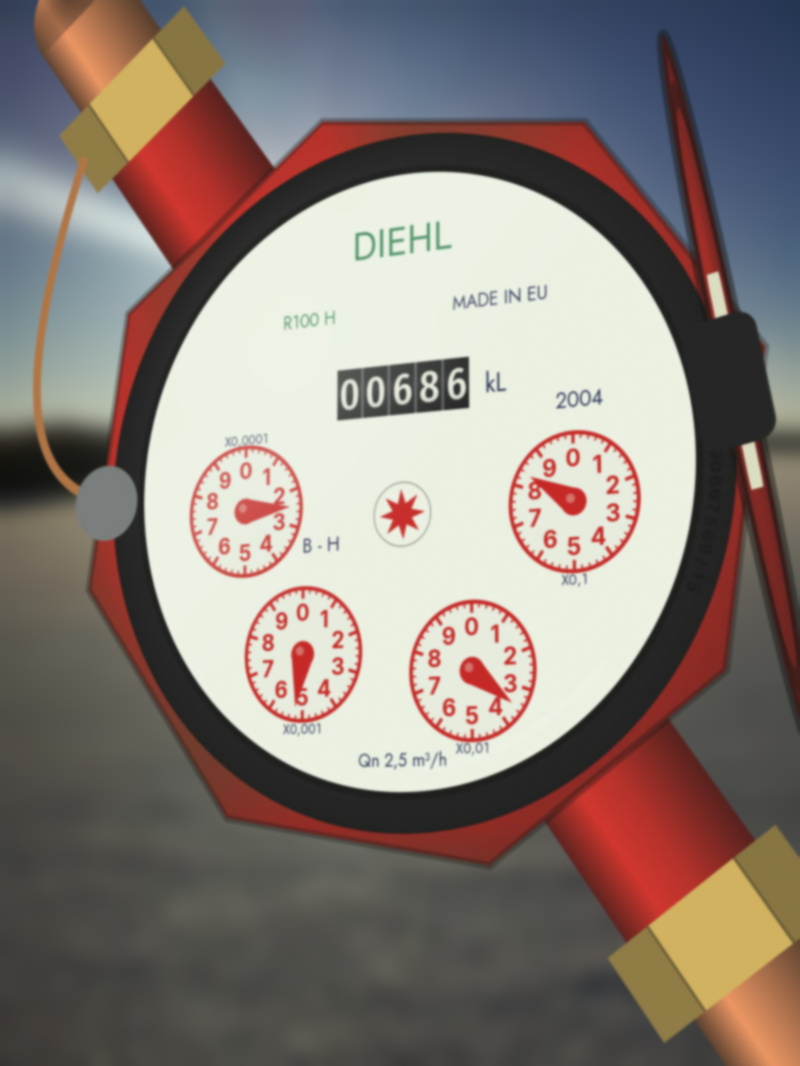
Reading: **686.8352** kL
